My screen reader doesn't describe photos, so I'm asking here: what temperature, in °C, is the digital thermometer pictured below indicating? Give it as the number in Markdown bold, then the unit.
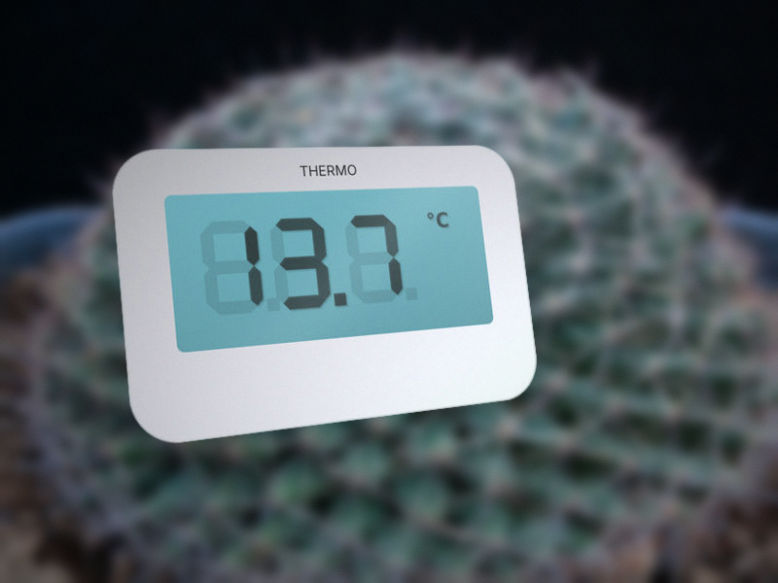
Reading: **13.7** °C
